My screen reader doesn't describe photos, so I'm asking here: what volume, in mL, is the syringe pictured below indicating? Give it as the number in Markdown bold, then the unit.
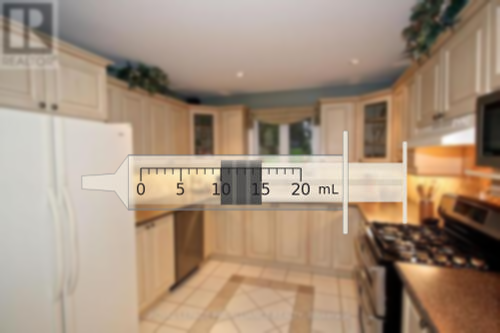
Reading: **10** mL
